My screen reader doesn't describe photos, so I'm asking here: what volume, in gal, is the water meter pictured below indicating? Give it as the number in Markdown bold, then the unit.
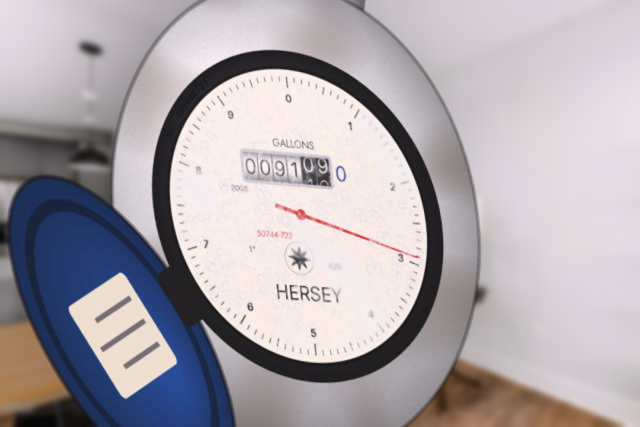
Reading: **91092.9** gal
